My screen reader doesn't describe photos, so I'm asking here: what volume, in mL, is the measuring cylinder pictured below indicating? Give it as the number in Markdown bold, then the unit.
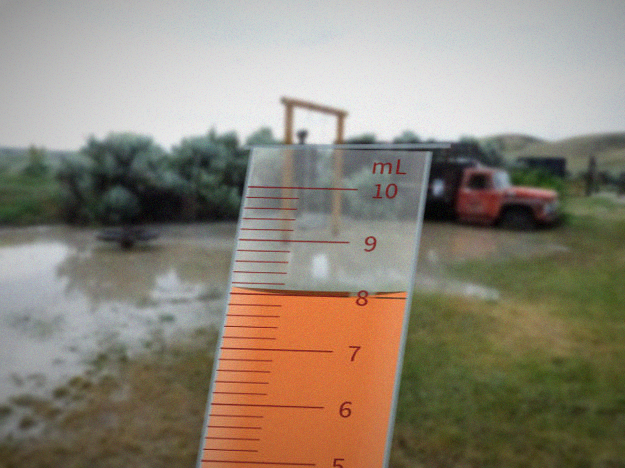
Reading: **8** mL
